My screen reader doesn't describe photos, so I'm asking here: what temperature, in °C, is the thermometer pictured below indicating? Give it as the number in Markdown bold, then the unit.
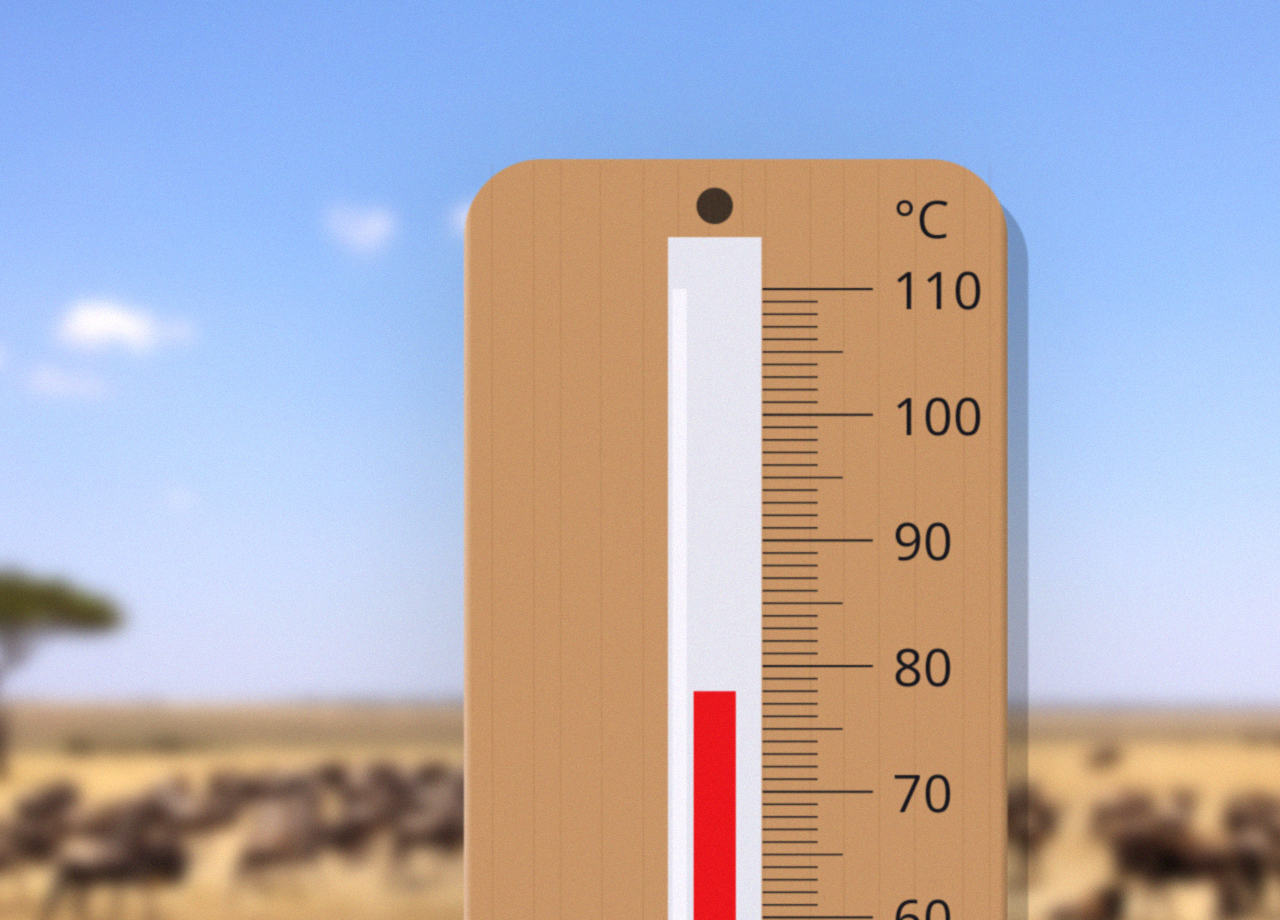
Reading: **78** °C
